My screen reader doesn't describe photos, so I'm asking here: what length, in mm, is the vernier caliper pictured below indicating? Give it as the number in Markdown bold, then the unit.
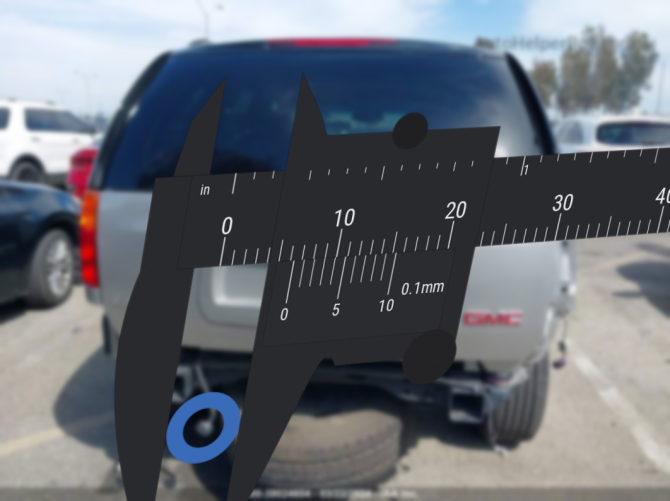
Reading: **6.3** mm
